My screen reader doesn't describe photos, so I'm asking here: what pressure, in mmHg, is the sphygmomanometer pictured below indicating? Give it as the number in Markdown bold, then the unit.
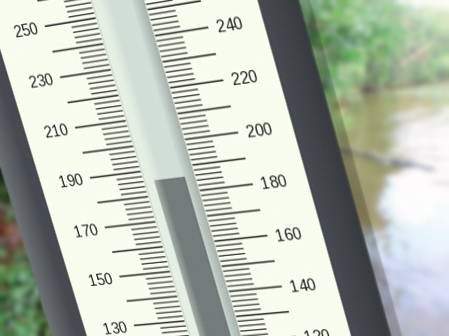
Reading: **186** mmHg
